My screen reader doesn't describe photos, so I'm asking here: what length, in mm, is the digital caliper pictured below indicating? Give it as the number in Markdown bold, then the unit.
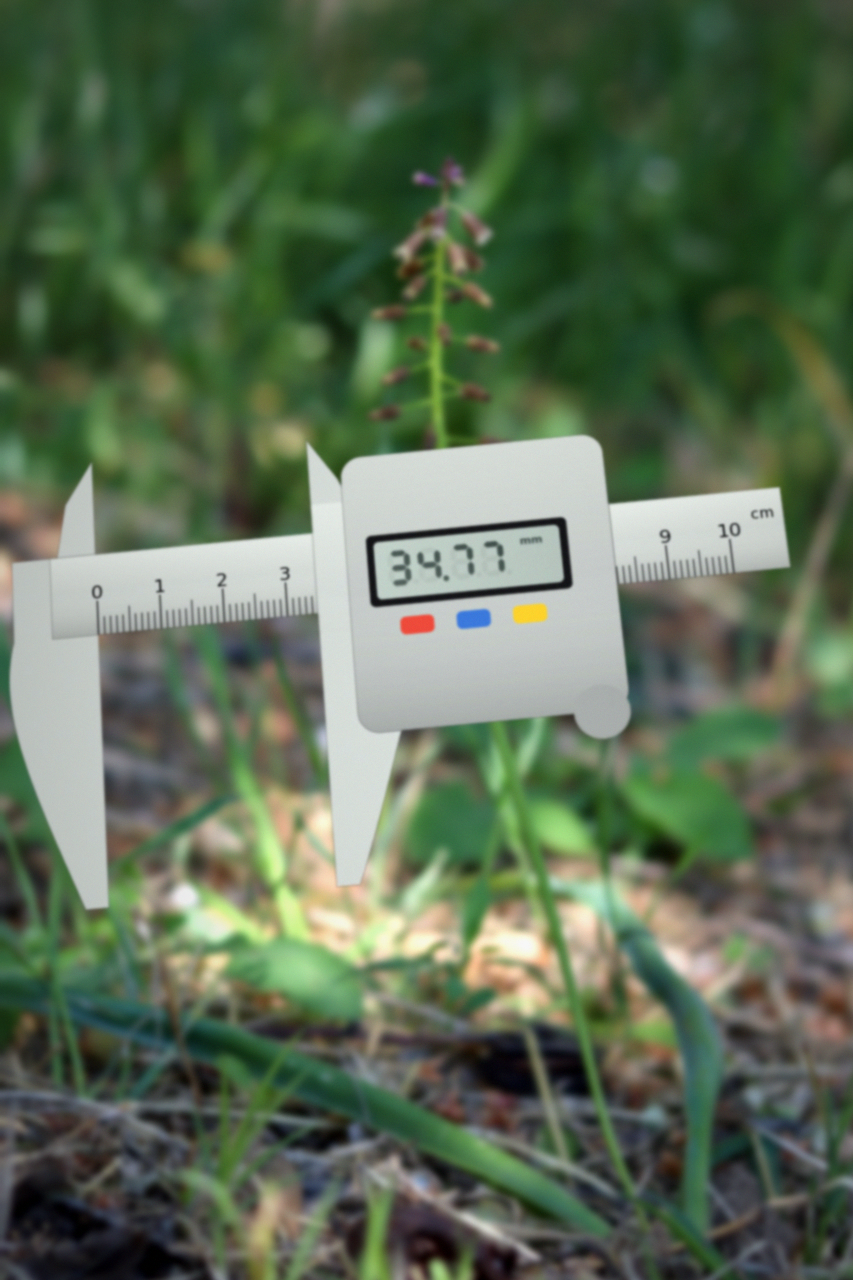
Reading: **34.77** mm
